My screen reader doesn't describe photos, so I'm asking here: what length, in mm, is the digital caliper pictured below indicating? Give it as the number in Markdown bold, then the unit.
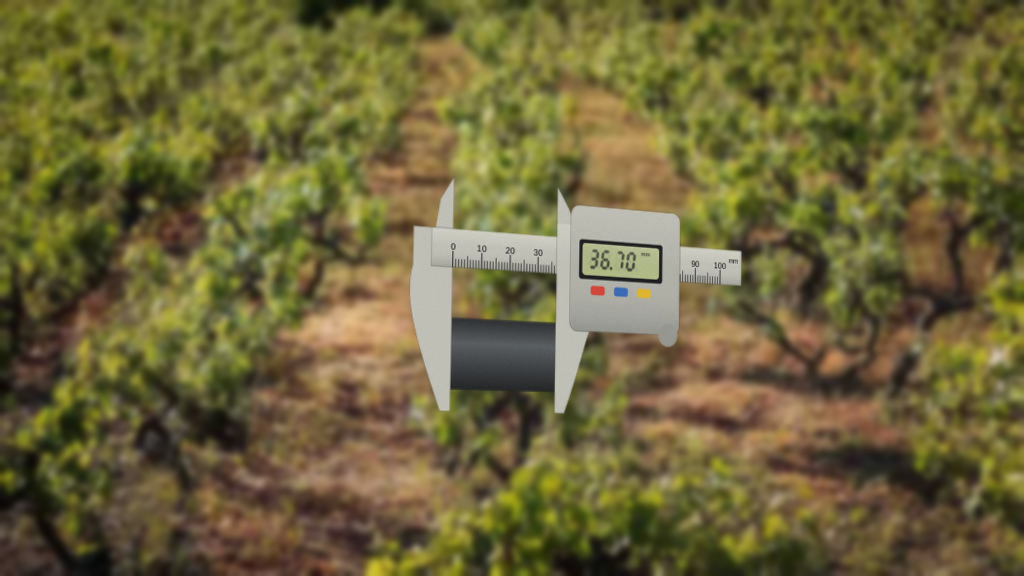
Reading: **36.70** mm
